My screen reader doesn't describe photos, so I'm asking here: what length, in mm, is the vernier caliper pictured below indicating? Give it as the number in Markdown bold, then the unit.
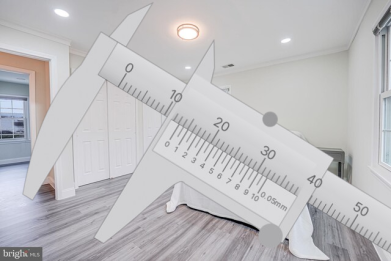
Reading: **13.2** mm
